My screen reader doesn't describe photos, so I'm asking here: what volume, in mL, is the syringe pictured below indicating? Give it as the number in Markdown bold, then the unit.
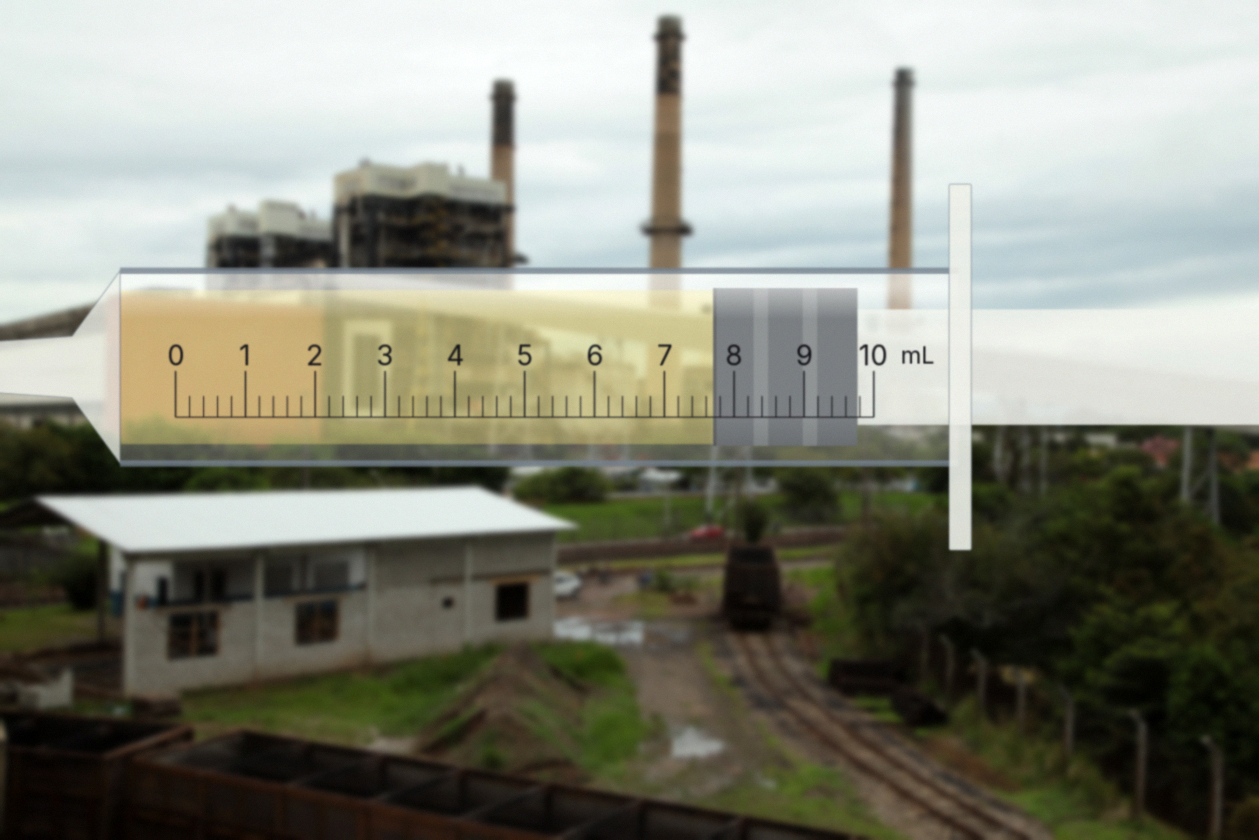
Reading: **7.7** mL
